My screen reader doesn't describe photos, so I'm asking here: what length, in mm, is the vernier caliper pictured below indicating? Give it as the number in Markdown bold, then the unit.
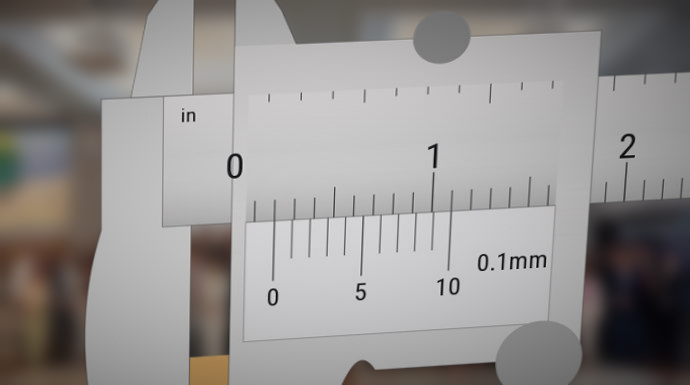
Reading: **2.0** mm
